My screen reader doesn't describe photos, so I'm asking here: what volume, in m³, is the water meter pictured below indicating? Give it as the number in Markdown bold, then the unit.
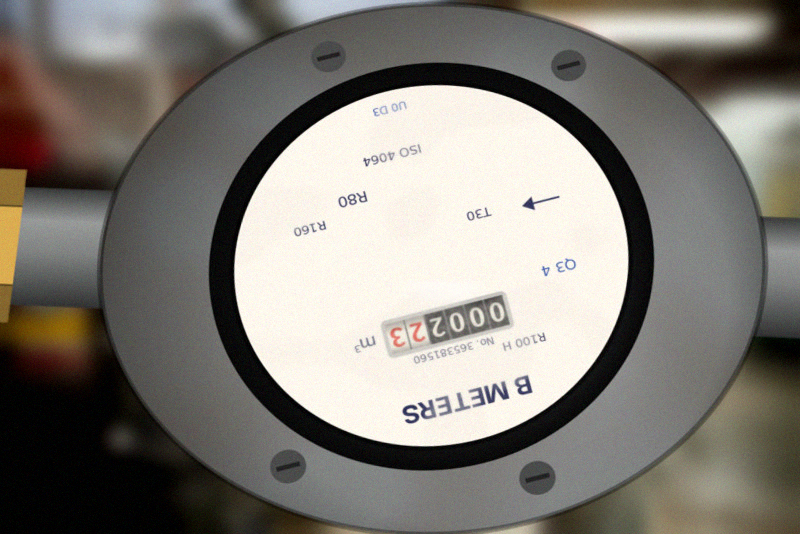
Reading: **2.23** m³
